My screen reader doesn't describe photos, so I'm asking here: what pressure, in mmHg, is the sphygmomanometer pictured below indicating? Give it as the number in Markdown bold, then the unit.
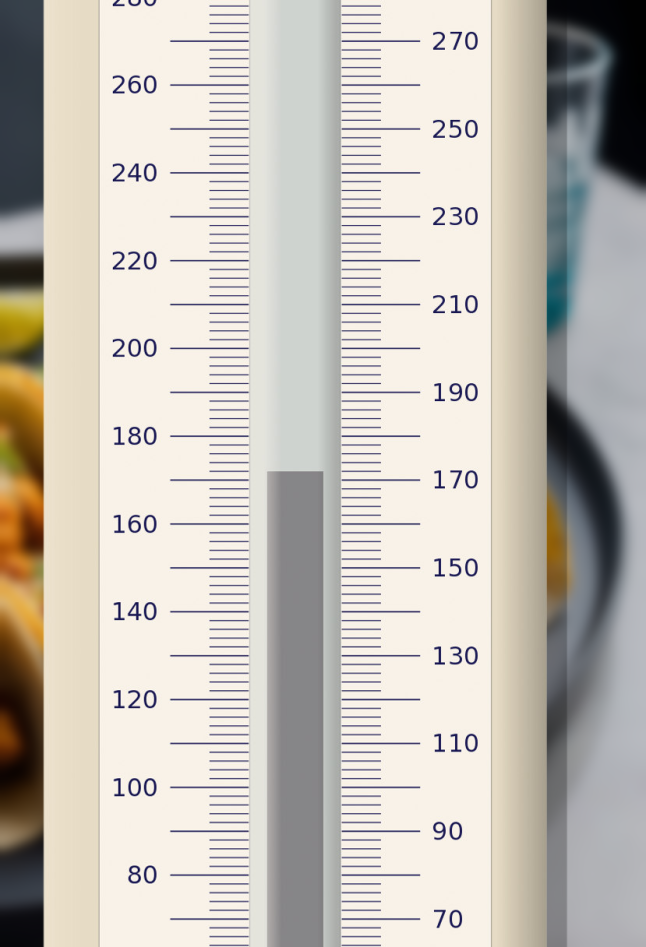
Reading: **172** mmHg
